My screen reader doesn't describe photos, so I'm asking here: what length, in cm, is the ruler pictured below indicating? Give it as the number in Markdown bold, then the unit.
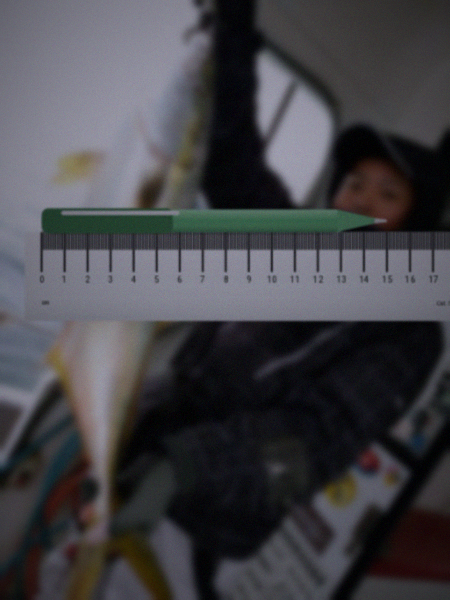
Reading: **15** cm
